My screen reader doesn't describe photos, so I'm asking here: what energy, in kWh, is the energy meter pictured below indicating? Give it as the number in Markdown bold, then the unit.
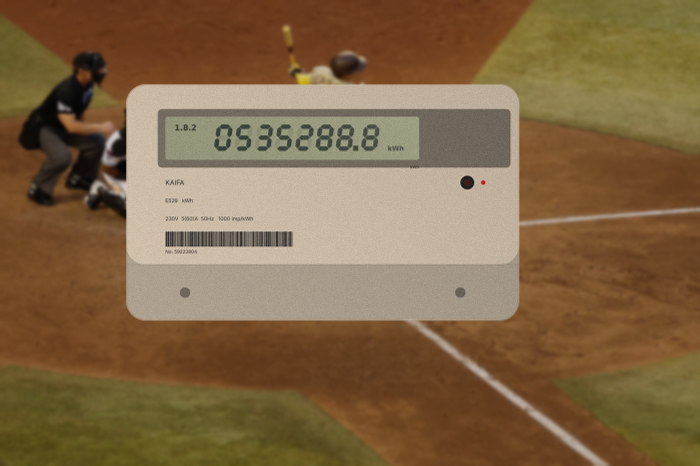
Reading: **535288.8** kWh
